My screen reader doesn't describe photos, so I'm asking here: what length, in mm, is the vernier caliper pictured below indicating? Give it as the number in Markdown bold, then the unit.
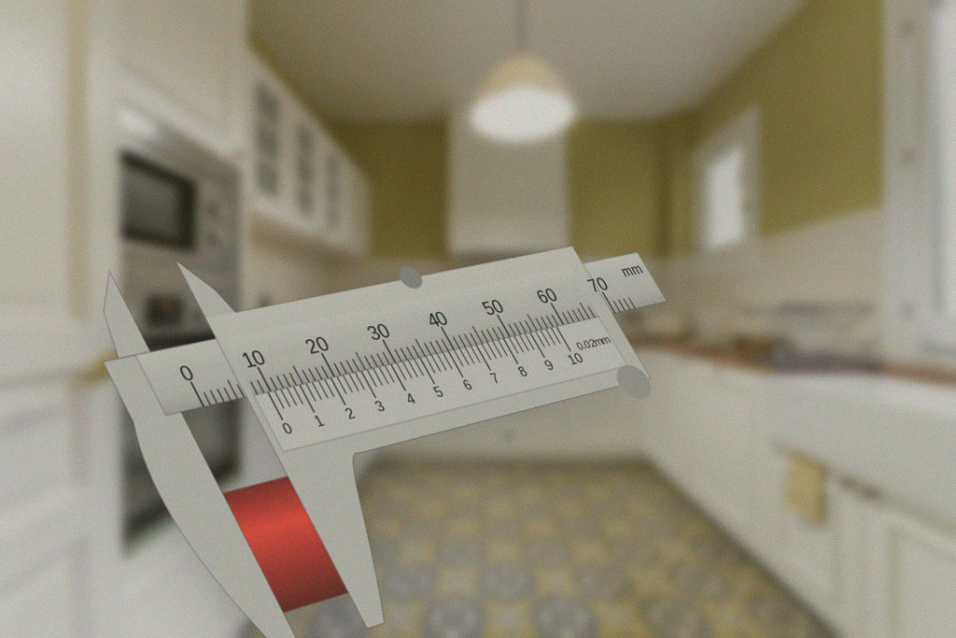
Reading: **9.6** mm
